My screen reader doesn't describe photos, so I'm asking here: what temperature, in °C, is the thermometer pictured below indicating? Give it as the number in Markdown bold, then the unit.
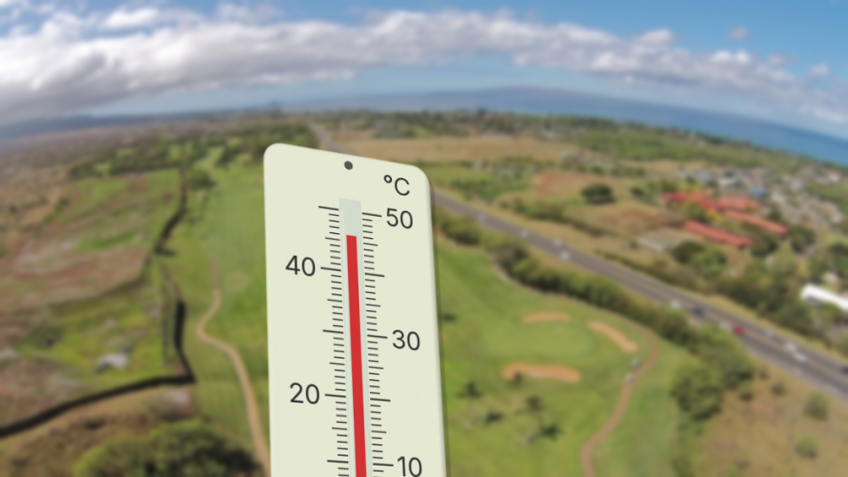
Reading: **46** °C
